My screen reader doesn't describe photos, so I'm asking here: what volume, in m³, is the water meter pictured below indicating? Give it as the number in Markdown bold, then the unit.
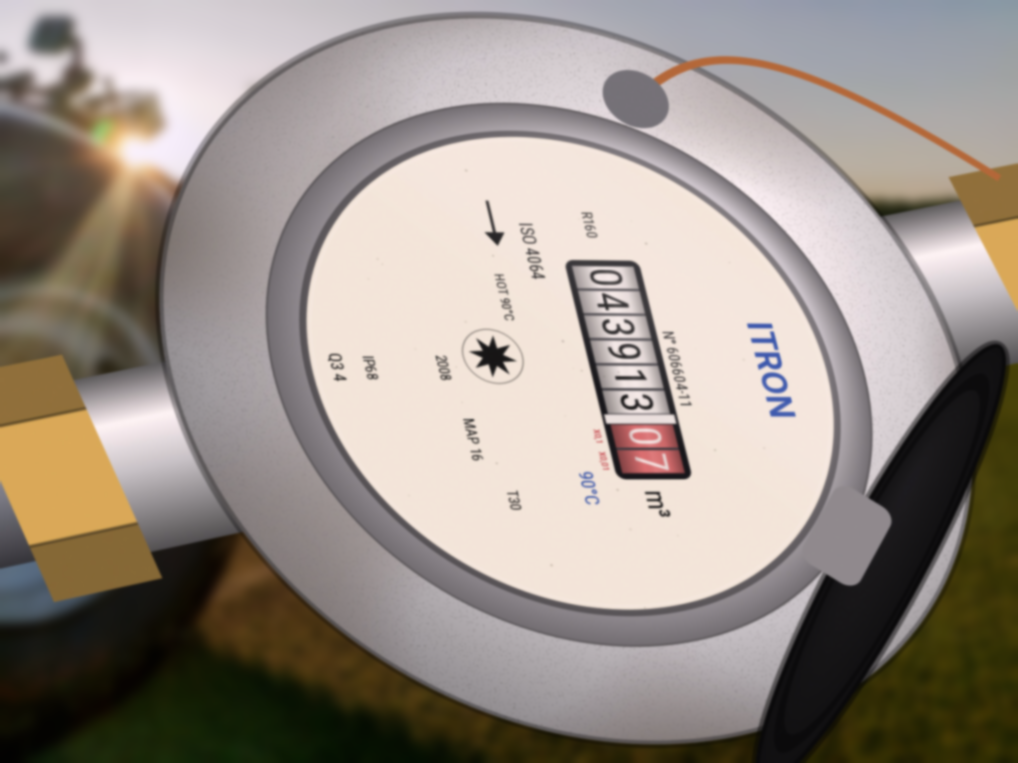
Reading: **43913.07** m³
